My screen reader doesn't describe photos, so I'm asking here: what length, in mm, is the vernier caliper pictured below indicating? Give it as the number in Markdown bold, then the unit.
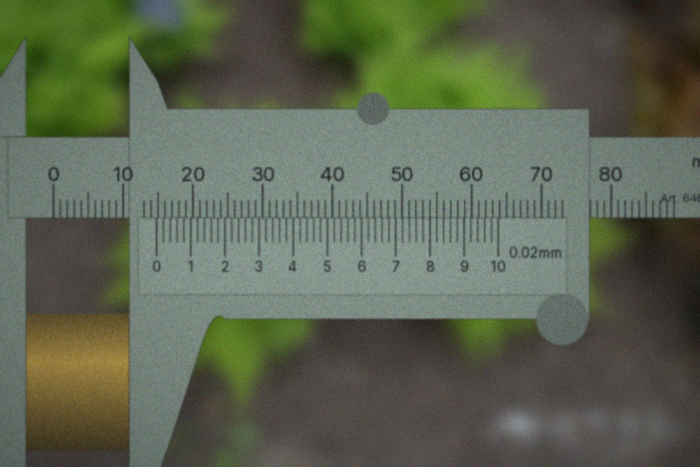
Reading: **14.8** mm
